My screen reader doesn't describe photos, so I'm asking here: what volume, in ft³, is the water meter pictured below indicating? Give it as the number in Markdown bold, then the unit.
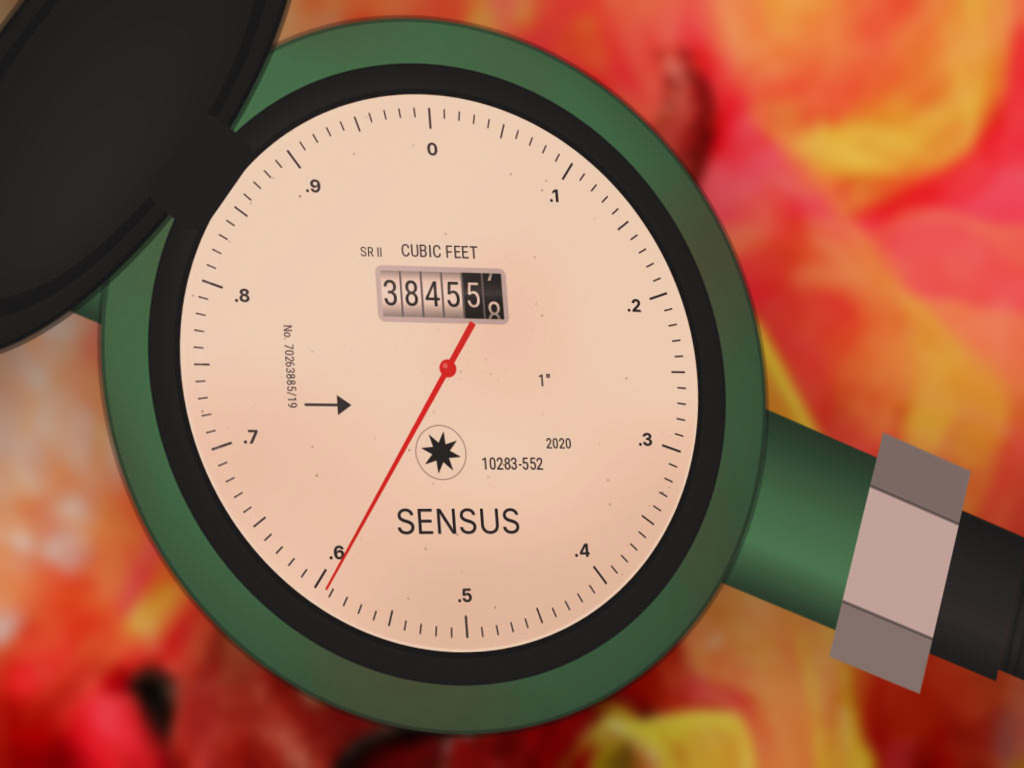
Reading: **384557.59** ft³
